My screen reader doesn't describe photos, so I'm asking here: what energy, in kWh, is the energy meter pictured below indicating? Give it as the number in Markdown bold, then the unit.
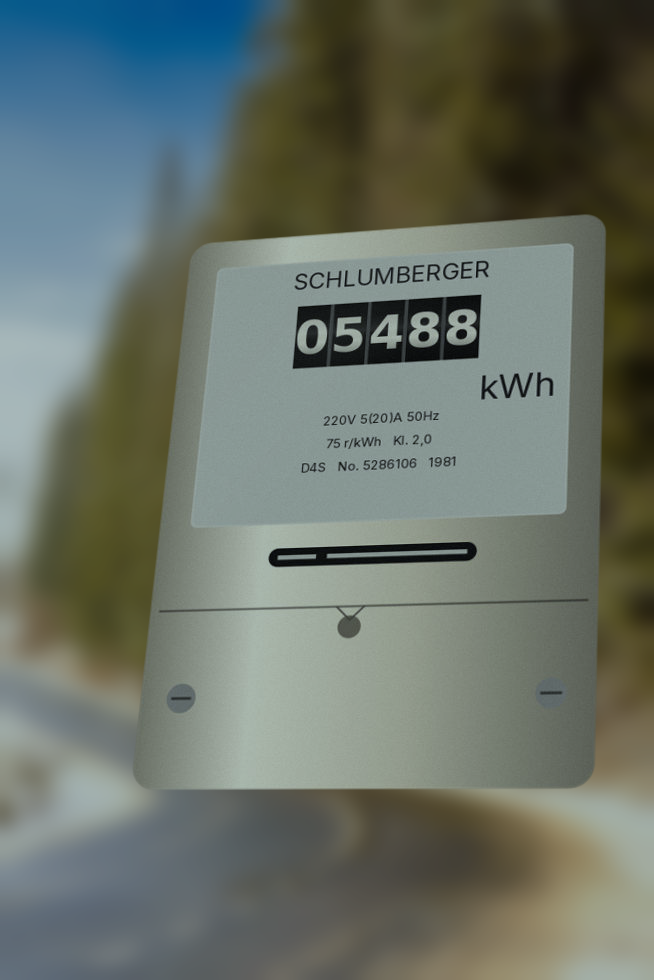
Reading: **5488** kWh
